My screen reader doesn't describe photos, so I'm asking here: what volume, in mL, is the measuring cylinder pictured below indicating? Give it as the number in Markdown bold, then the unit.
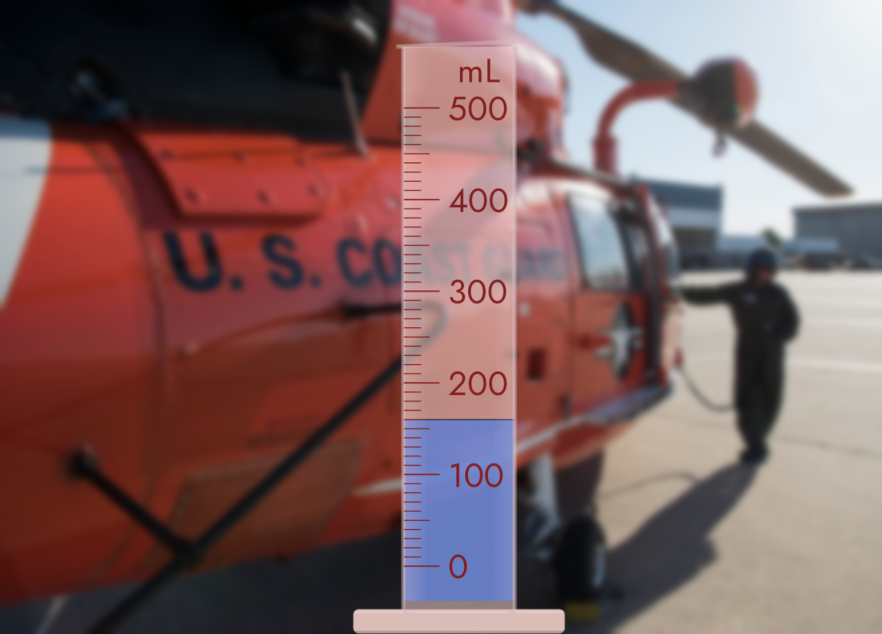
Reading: **160** mL
